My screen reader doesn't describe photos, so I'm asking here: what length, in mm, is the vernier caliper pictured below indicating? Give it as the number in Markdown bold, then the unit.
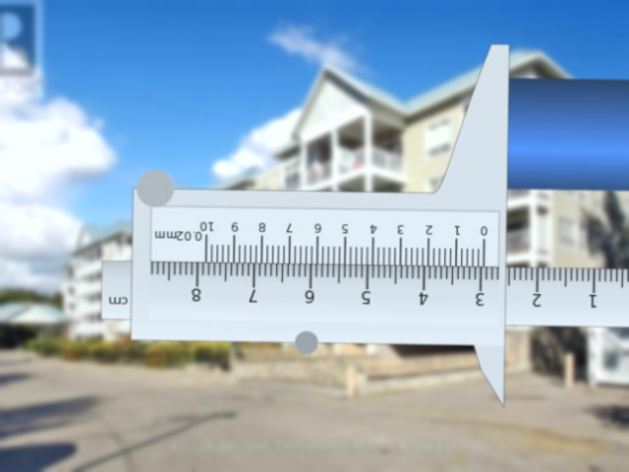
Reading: **29.5** mm
